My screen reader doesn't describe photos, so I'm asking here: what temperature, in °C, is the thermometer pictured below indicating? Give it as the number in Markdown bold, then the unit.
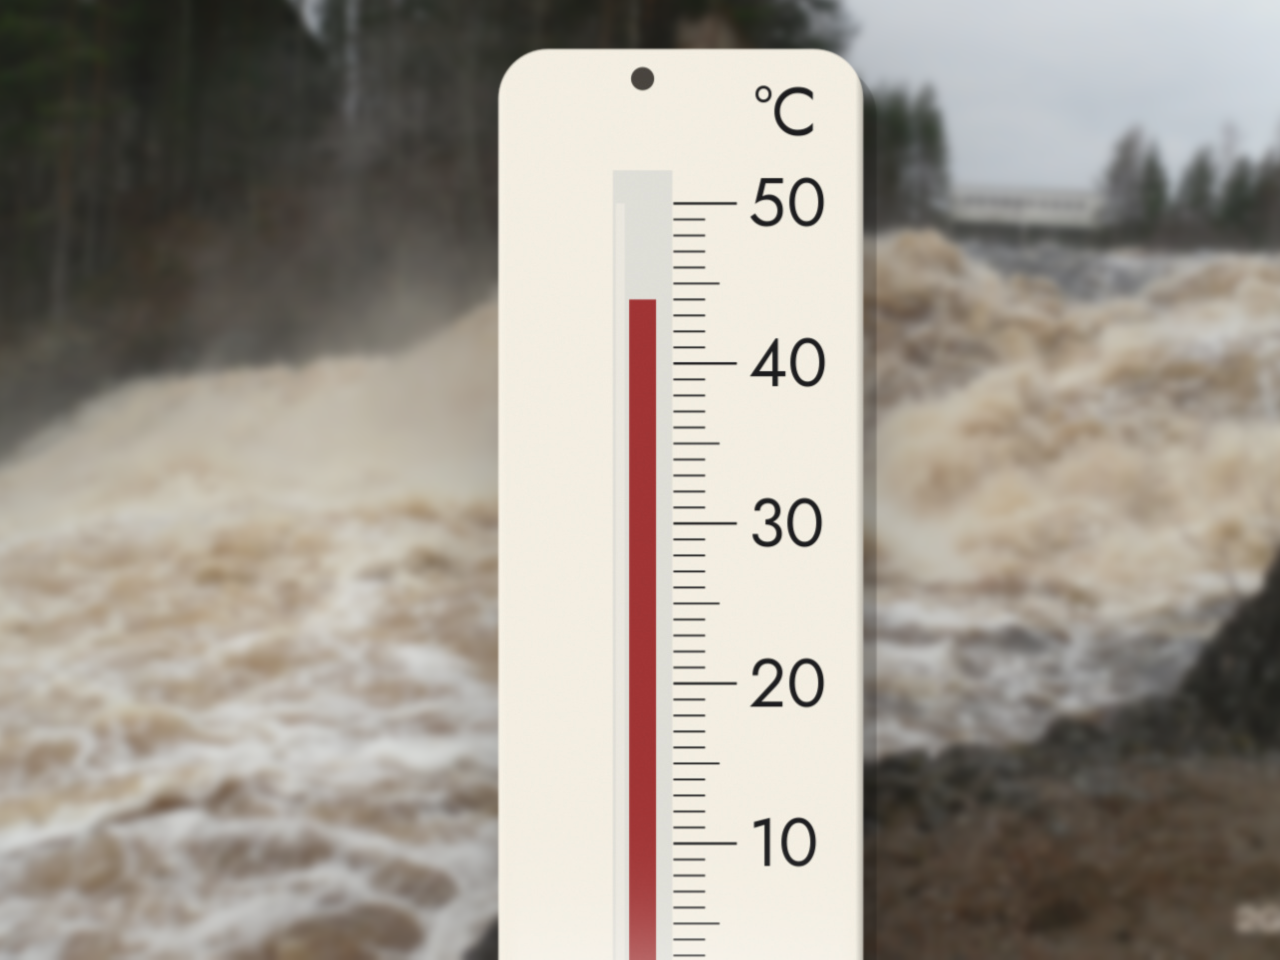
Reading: **44** °C
